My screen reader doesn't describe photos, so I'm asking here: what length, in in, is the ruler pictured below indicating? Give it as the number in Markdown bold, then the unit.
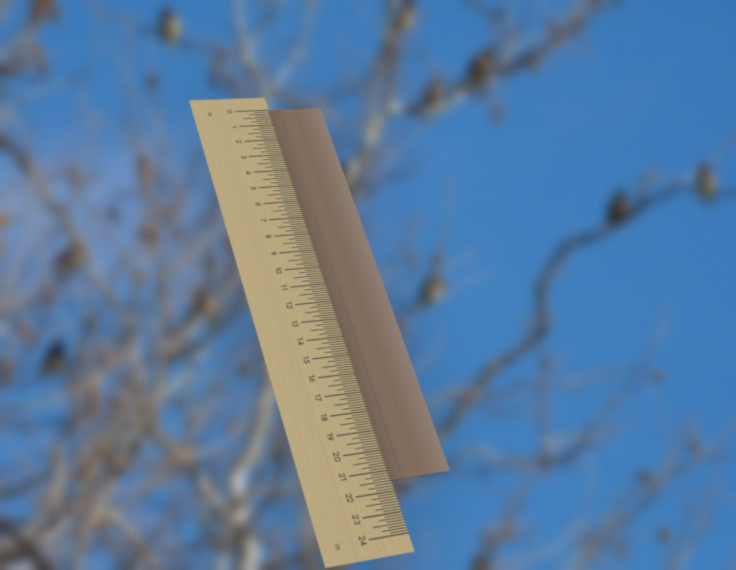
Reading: **21.5** in
